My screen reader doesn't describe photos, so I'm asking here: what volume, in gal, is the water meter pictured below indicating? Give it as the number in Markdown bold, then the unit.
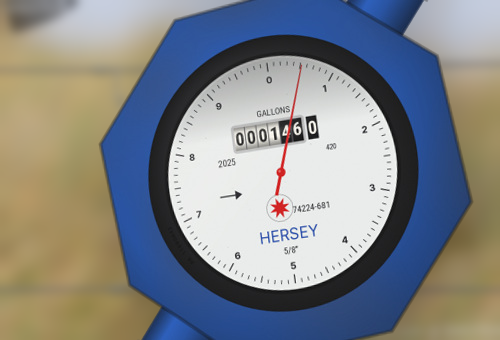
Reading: **1460.5** gal
